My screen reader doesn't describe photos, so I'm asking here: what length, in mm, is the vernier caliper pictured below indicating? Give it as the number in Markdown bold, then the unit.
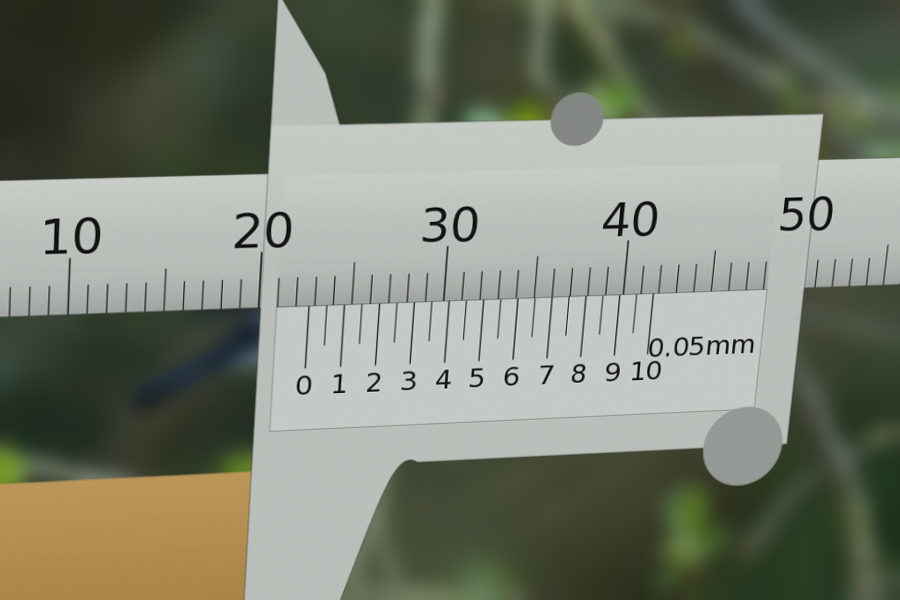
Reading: **22.7** mm
